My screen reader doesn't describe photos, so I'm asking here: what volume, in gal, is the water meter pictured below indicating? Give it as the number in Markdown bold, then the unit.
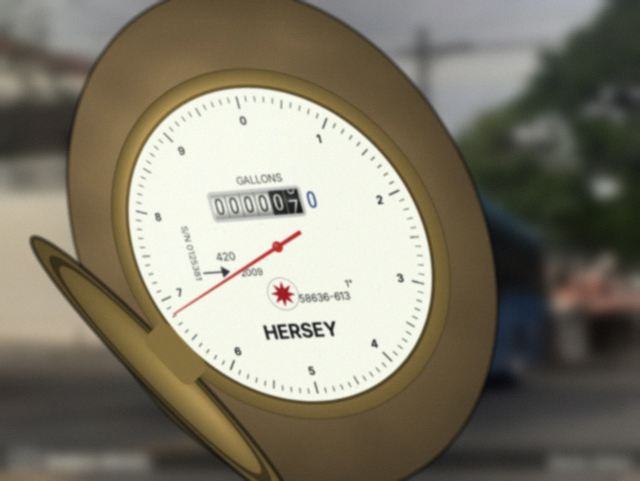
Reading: **66.8** gal
